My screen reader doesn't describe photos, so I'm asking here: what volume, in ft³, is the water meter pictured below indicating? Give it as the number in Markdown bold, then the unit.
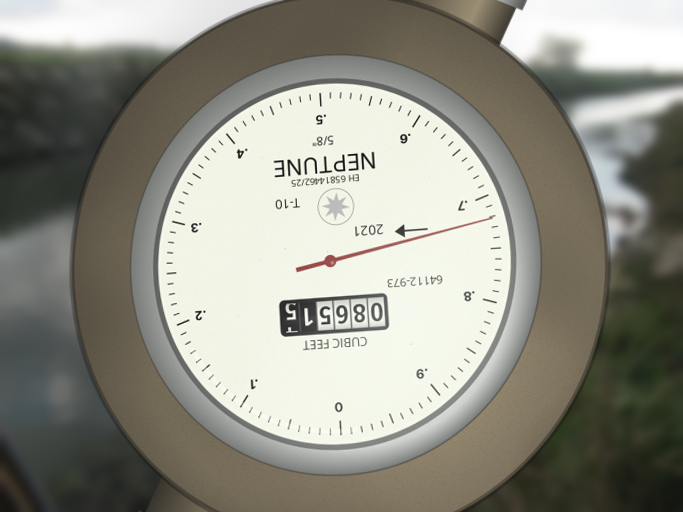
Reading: **86514.72** ft³
